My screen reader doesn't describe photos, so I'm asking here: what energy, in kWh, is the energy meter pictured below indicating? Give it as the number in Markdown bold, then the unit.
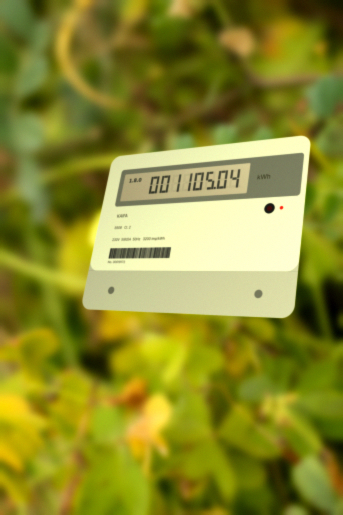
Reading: **1105.04** kWh
